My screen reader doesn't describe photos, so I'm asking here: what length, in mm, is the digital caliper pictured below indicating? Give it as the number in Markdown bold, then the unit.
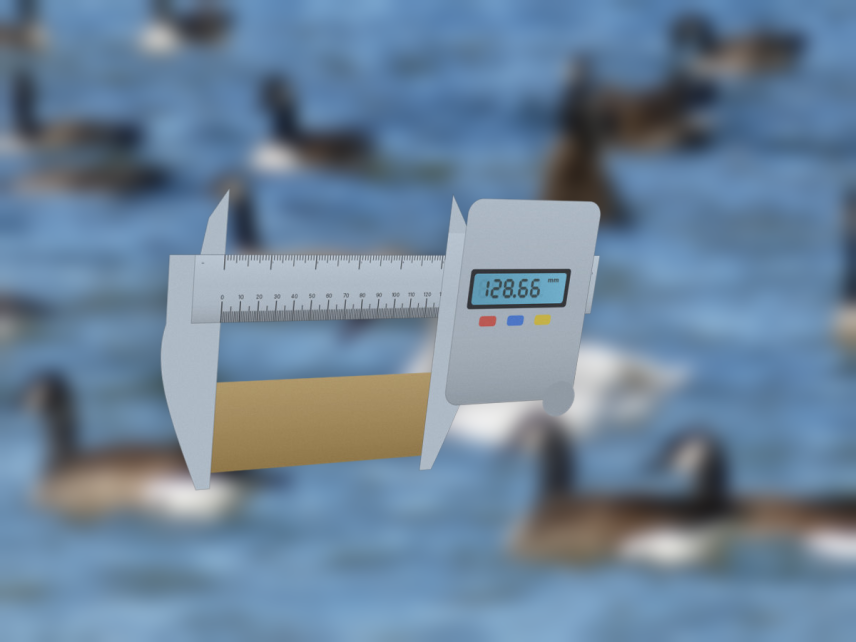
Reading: **128.66** mm
